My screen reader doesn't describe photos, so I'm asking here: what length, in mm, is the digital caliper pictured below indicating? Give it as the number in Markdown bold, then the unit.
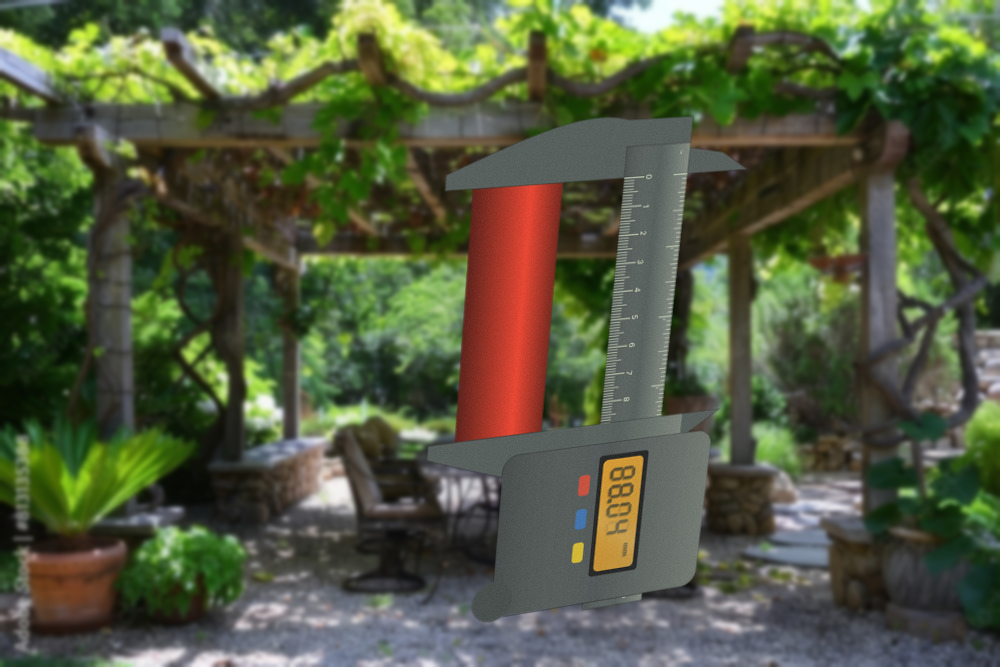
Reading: **88.04** mm
